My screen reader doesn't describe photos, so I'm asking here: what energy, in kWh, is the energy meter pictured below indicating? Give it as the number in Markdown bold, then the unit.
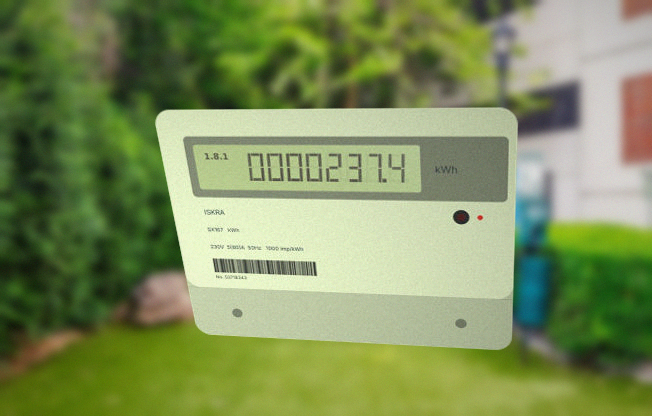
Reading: **237.4** kWh
